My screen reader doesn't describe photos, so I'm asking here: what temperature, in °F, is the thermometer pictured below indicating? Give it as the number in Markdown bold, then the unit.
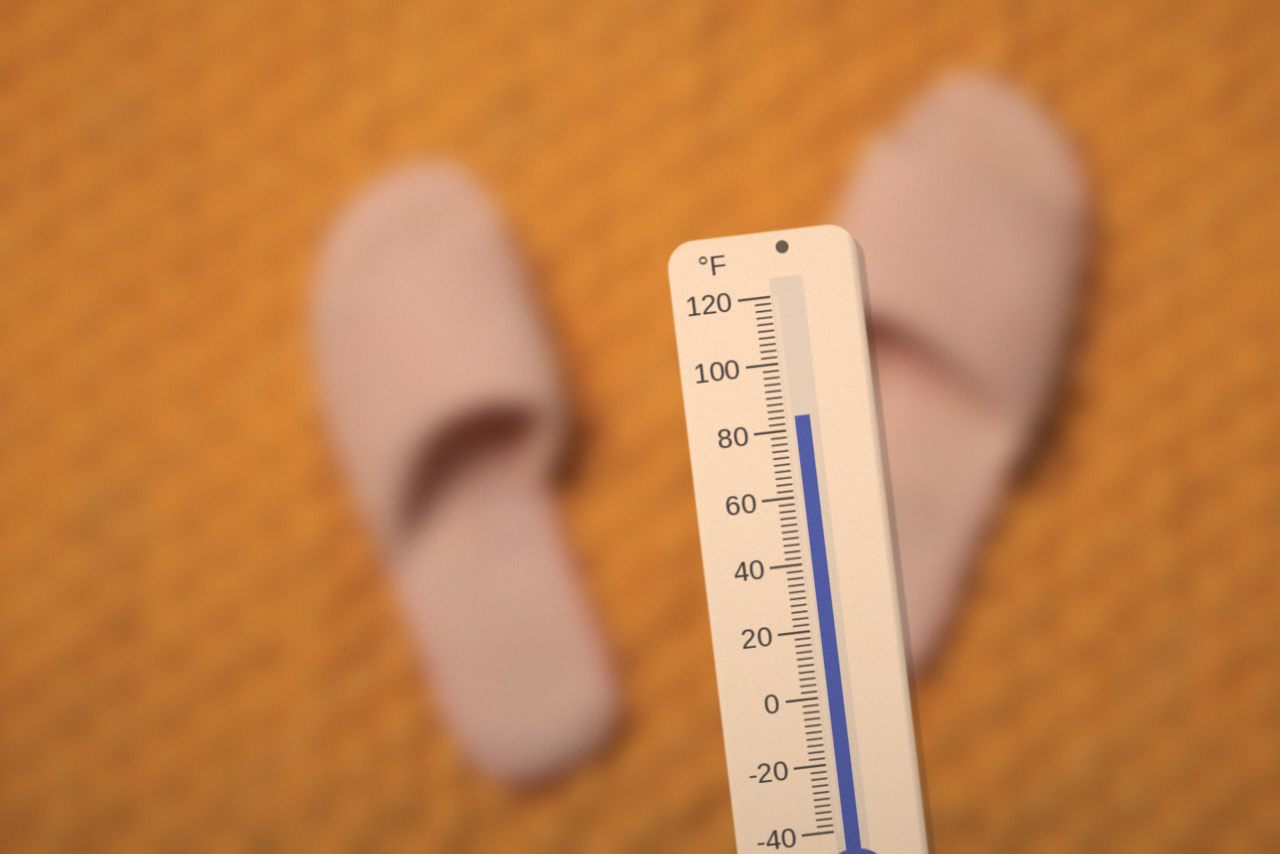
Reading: **84** °F
